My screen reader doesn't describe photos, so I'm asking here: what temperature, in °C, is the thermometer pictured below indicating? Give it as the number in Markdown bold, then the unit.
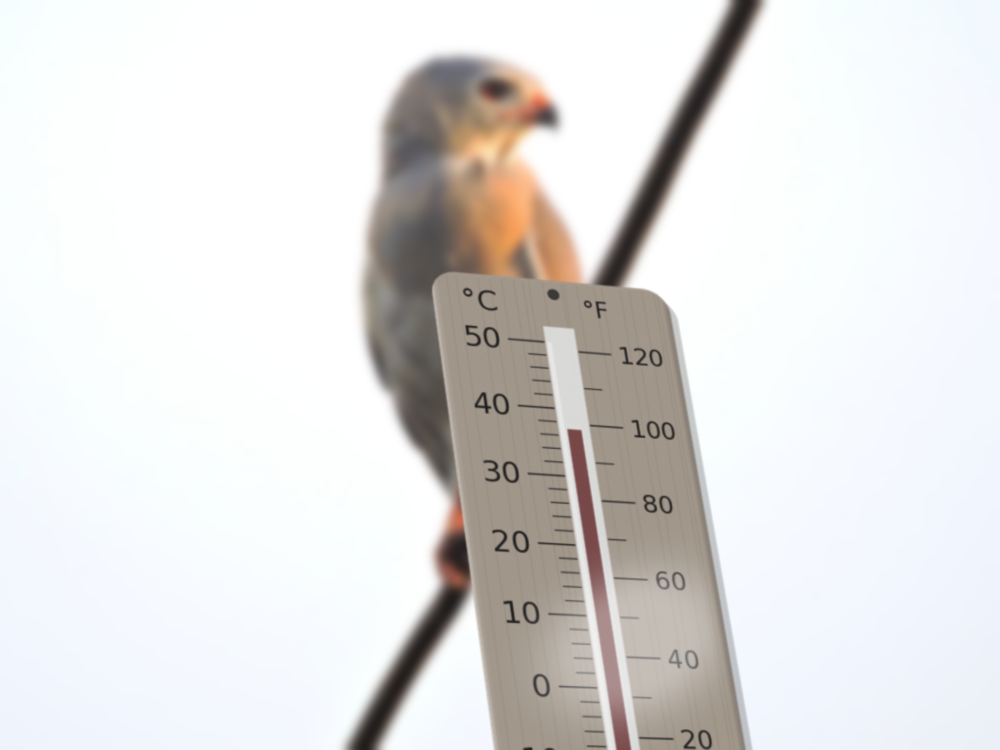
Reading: **37** °C
